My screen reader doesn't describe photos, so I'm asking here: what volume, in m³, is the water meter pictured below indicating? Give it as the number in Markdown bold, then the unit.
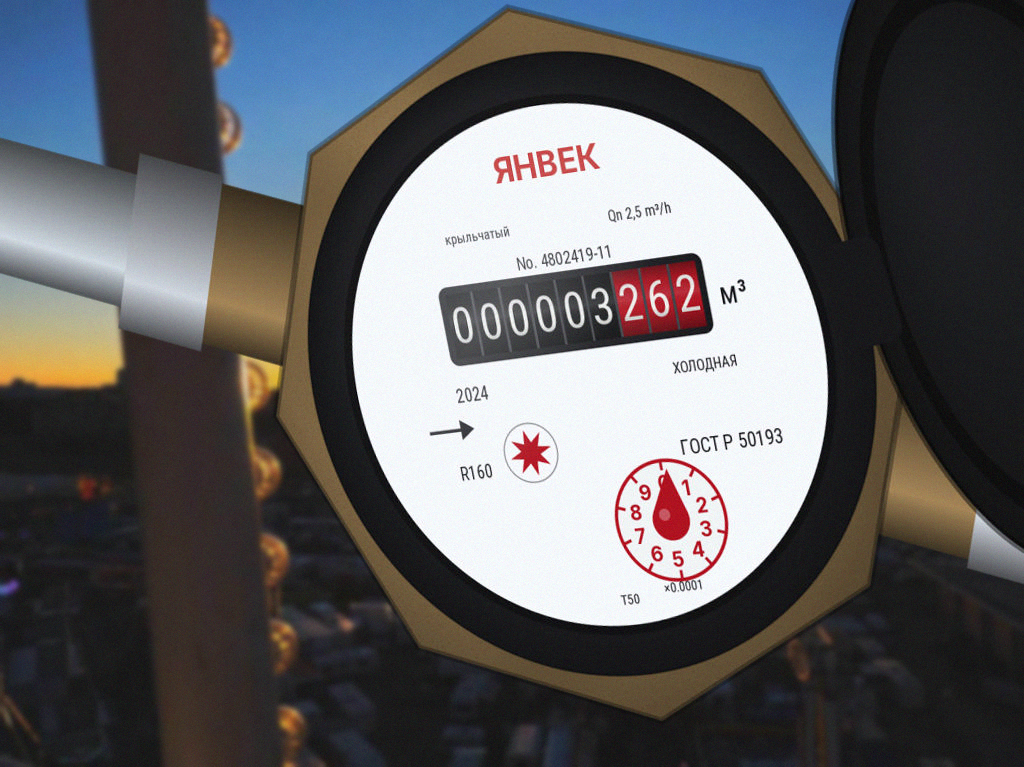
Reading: **3.2620** m³
